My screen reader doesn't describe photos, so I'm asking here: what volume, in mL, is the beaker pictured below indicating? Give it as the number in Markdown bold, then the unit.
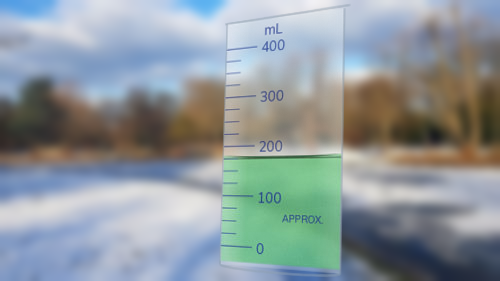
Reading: **175** mL
